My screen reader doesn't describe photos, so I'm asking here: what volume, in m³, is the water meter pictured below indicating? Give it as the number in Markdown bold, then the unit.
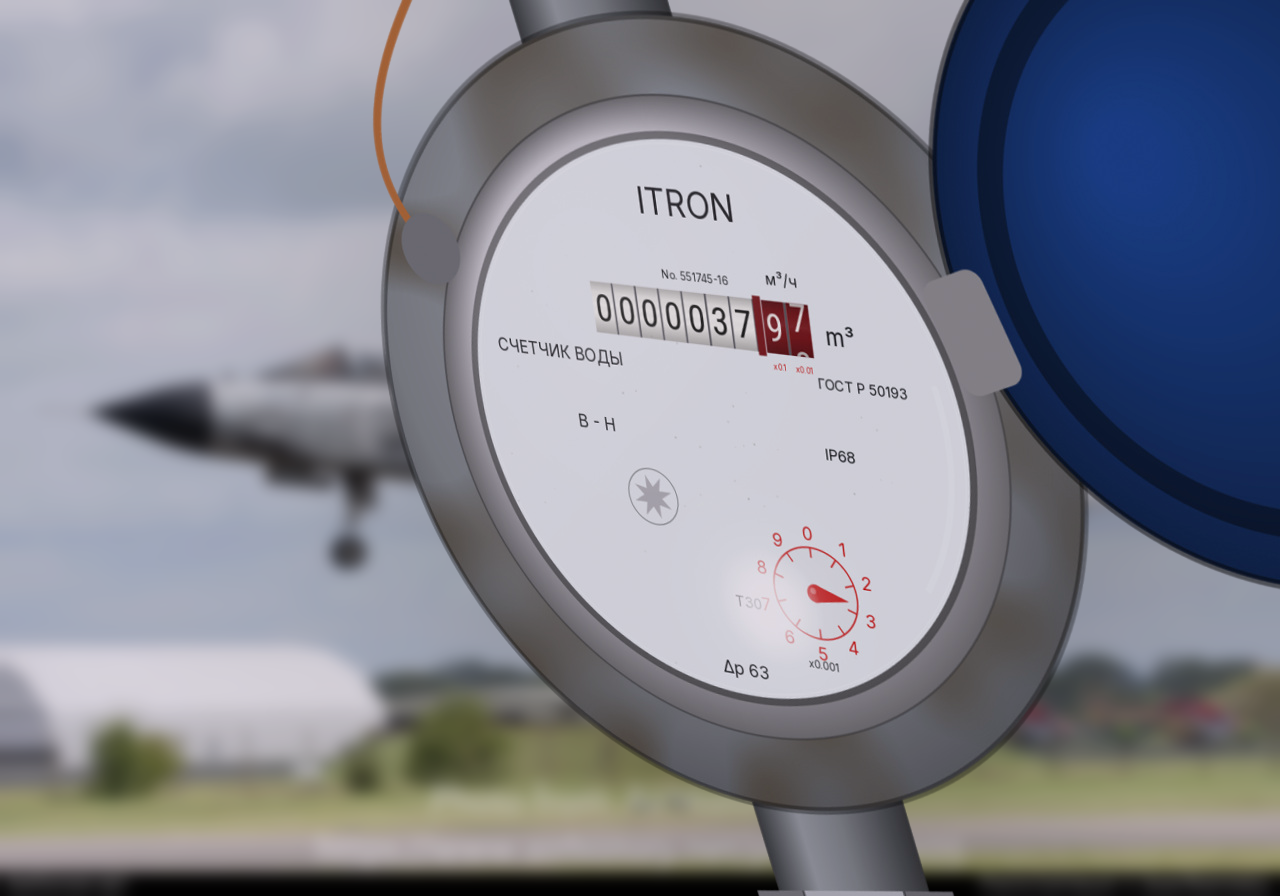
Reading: **37.972** m³
